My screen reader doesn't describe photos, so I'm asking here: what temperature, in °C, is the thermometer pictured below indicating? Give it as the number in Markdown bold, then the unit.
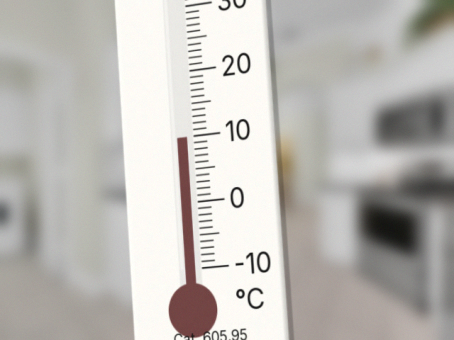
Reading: **10** °C
